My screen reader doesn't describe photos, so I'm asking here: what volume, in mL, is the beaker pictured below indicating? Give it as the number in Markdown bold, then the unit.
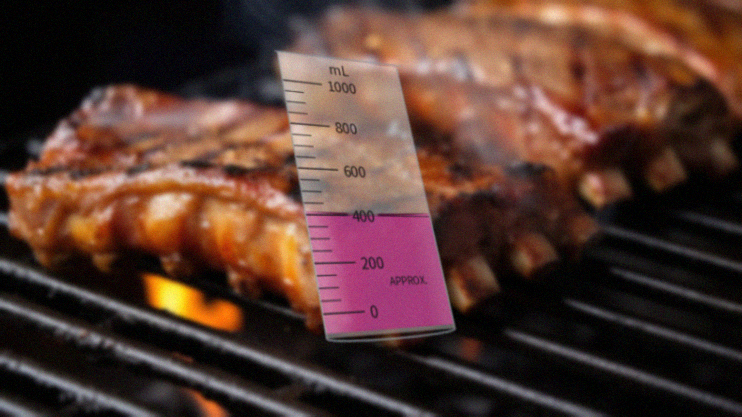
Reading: **400** mL
